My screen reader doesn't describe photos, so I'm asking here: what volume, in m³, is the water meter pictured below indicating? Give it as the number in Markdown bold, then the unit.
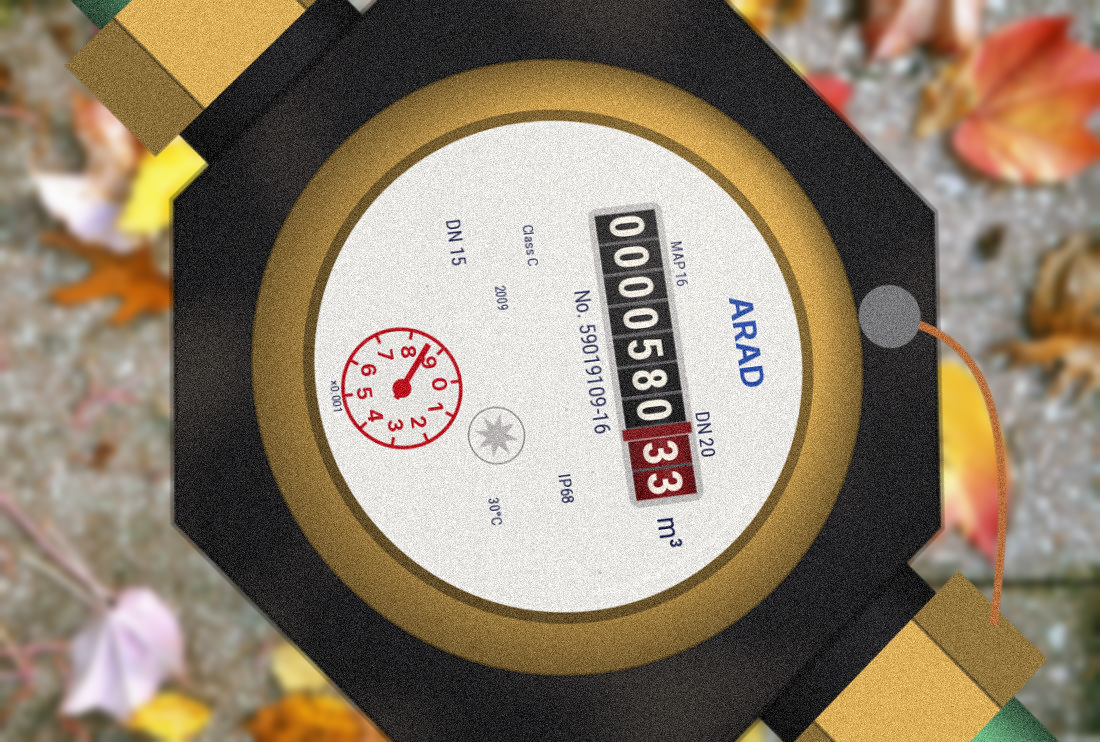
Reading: **580.338** m³
